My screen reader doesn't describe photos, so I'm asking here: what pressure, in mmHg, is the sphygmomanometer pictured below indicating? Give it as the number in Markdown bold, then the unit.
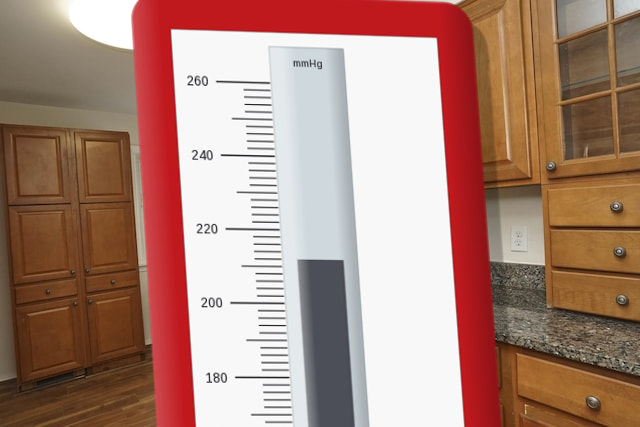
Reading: **212** mmHg
